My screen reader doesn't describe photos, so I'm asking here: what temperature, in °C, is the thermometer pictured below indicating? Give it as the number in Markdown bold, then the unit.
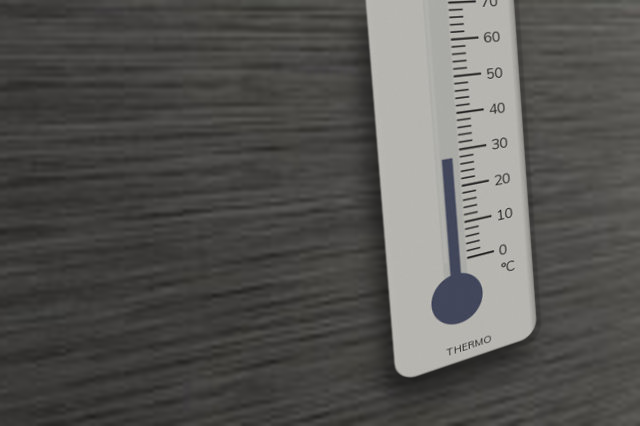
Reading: **28** °C
